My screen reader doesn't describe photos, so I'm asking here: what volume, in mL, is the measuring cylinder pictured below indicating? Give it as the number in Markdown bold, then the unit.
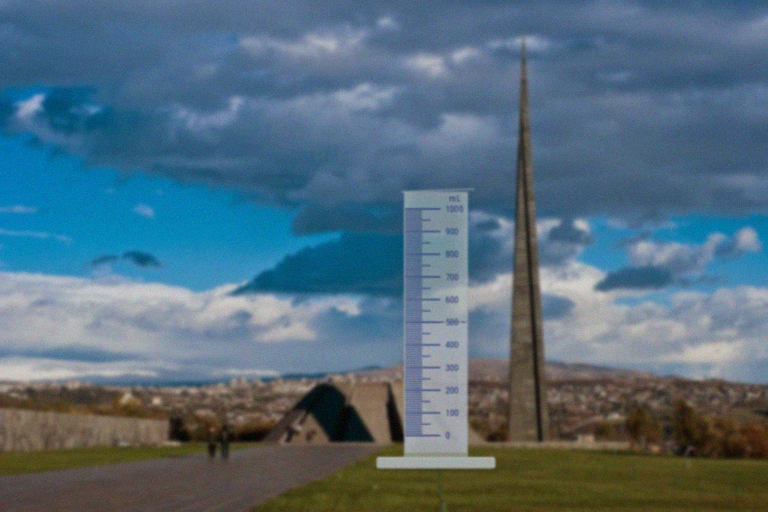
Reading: **500** mL
